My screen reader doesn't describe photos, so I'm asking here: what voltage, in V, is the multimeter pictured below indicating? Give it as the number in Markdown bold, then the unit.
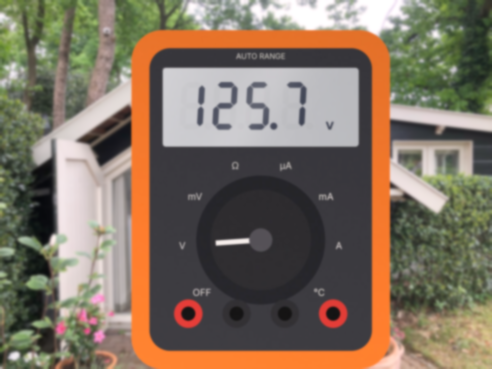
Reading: **125.7** V
